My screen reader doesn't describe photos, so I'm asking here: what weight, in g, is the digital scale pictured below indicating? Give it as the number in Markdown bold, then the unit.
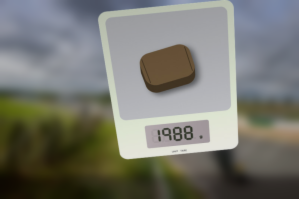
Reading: **1988** g
